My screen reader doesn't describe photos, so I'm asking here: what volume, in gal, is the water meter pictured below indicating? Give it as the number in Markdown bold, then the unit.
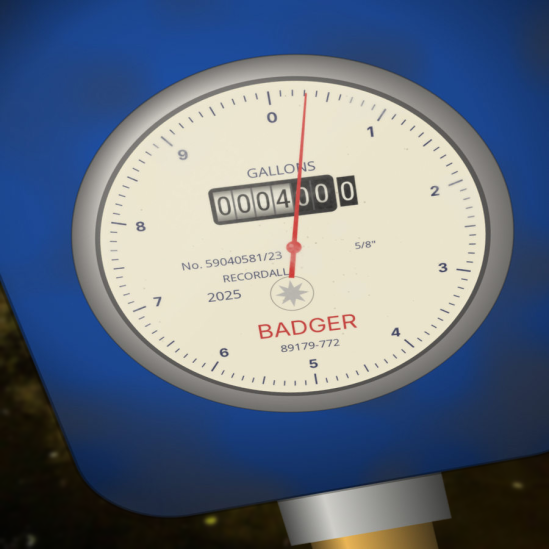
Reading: **4000.3** gal
